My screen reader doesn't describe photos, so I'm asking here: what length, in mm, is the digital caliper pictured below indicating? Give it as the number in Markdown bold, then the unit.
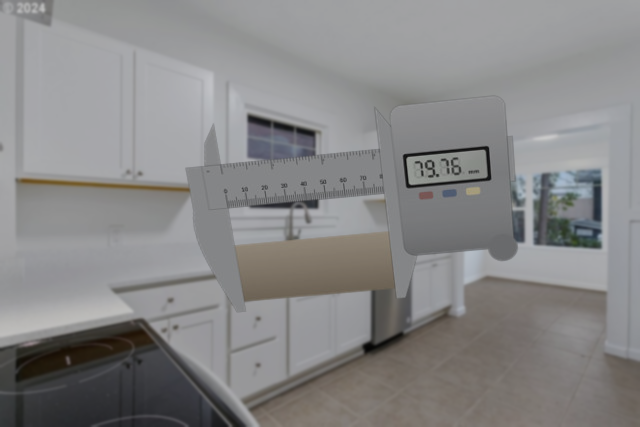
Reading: **79.76** mm
